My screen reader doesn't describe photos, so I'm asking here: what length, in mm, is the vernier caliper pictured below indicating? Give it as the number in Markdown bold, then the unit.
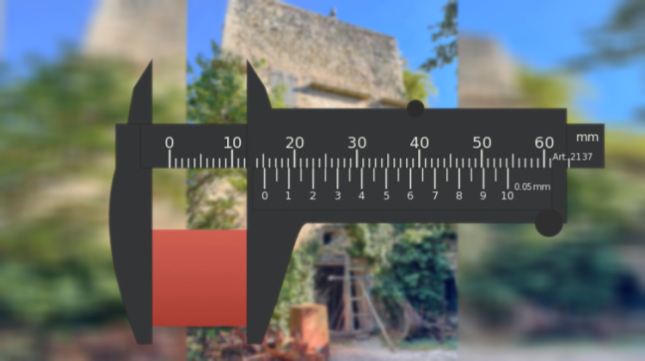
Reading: **15.2** mm
